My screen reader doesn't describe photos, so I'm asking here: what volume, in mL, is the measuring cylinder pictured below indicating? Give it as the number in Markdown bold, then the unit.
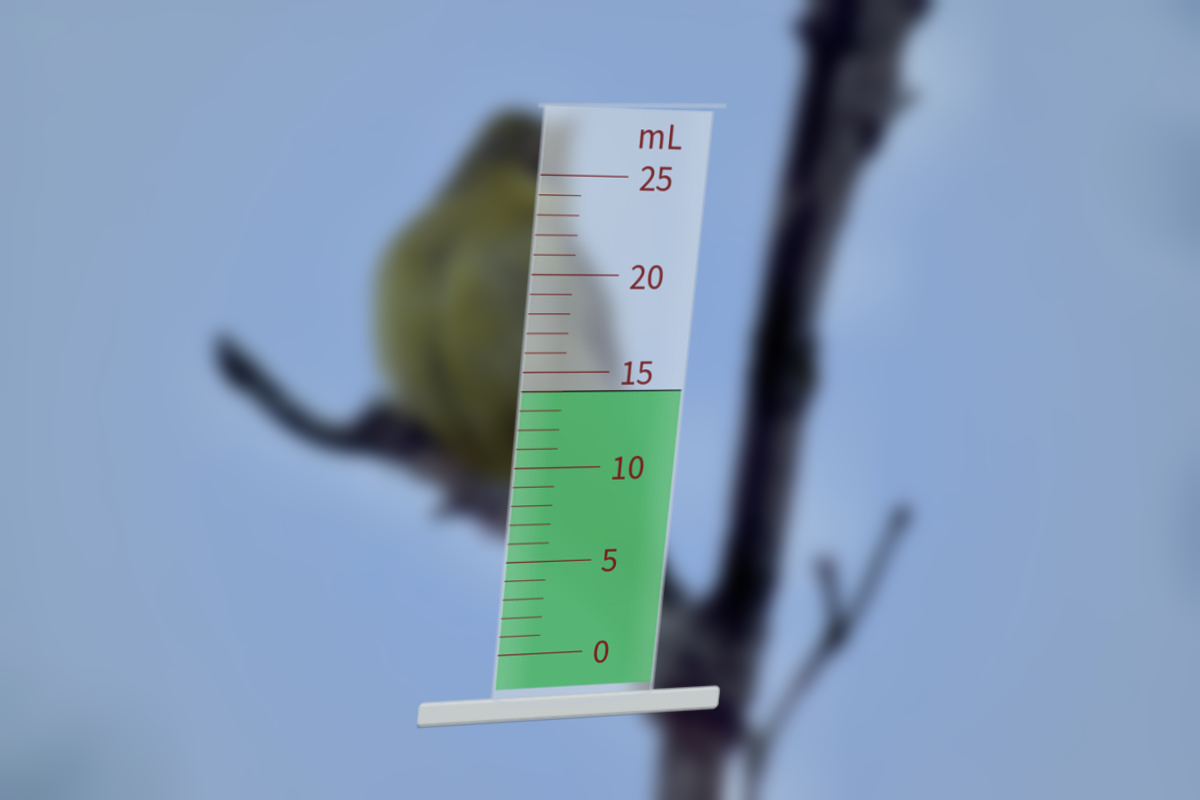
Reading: **14** mL
